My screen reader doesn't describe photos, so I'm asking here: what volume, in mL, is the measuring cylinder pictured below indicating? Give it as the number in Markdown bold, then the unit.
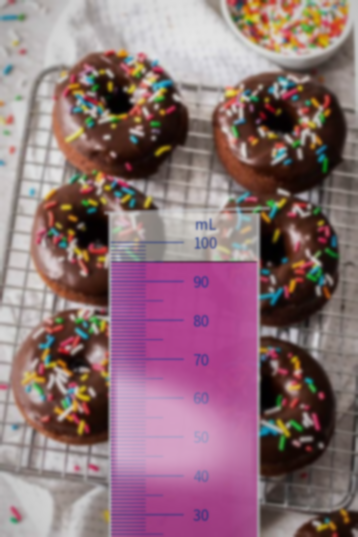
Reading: **95** mL
